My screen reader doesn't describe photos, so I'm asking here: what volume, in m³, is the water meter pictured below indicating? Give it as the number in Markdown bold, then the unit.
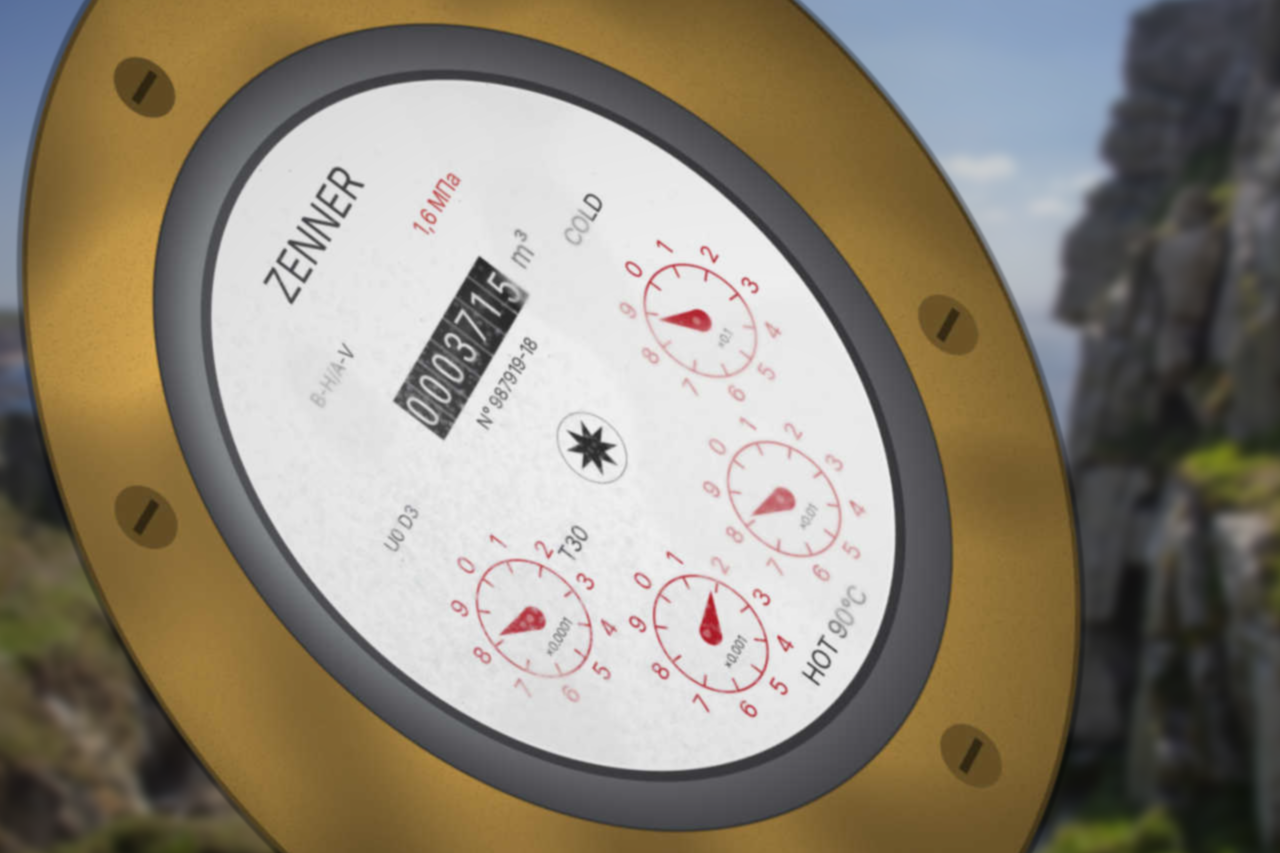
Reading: **3714.8818** m³
